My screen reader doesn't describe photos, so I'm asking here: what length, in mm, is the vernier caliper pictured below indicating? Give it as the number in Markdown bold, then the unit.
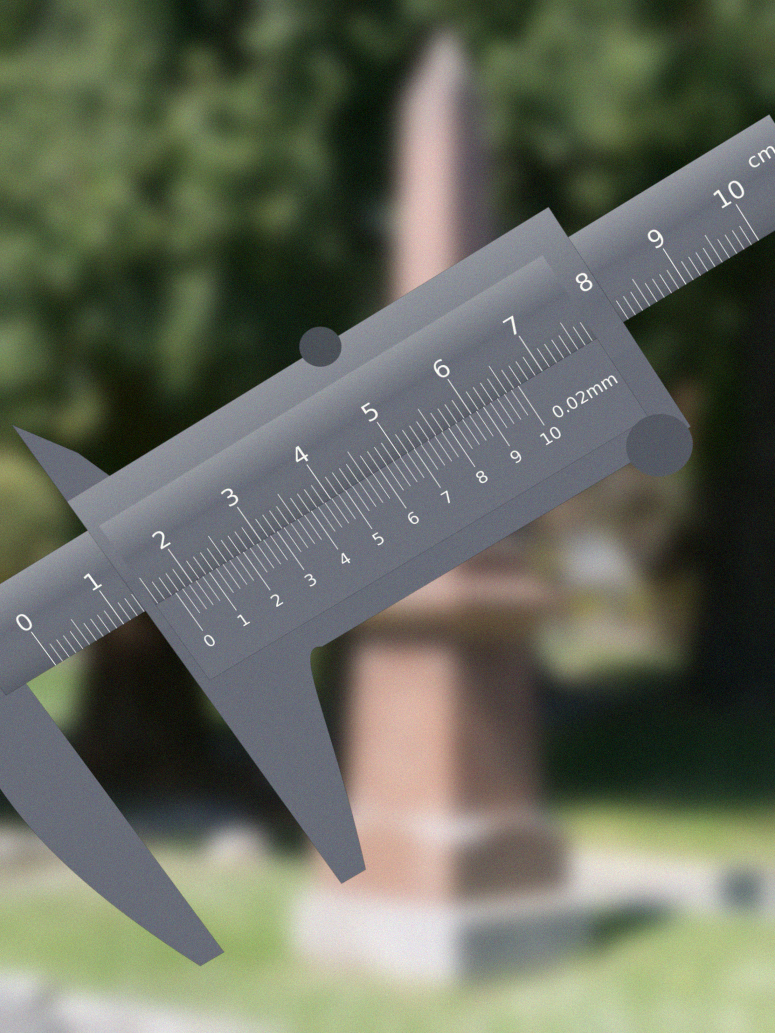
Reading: **17.6** mm
